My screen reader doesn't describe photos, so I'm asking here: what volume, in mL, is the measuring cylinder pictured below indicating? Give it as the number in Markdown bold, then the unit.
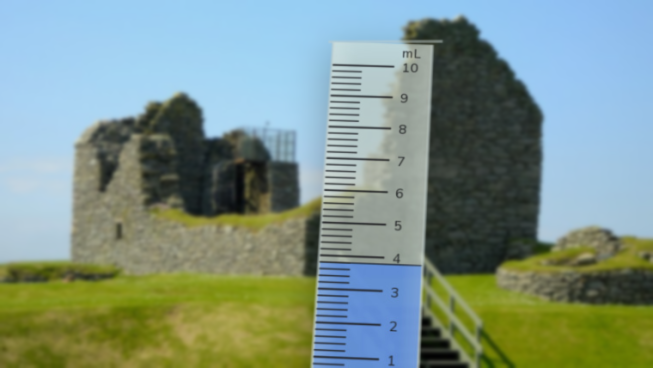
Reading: **3.8** mL
